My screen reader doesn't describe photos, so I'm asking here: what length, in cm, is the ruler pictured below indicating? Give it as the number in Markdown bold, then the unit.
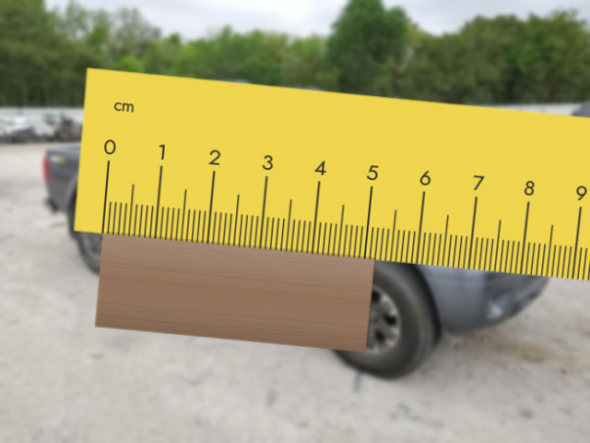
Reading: **5.2** cm
